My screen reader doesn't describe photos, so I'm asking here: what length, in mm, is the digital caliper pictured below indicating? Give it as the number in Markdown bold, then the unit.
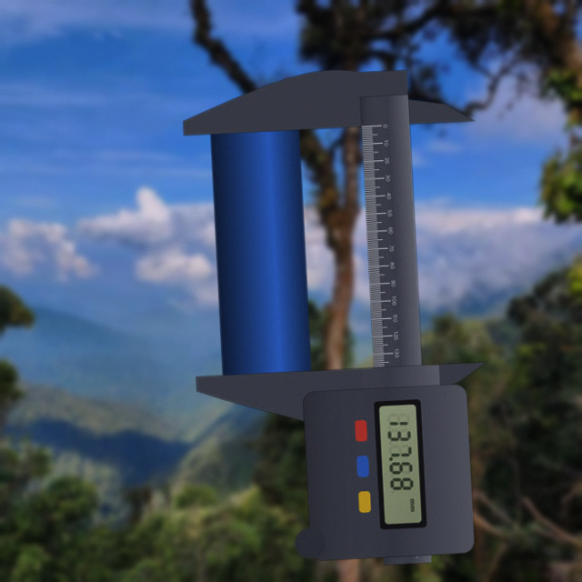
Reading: **137.68** mm
